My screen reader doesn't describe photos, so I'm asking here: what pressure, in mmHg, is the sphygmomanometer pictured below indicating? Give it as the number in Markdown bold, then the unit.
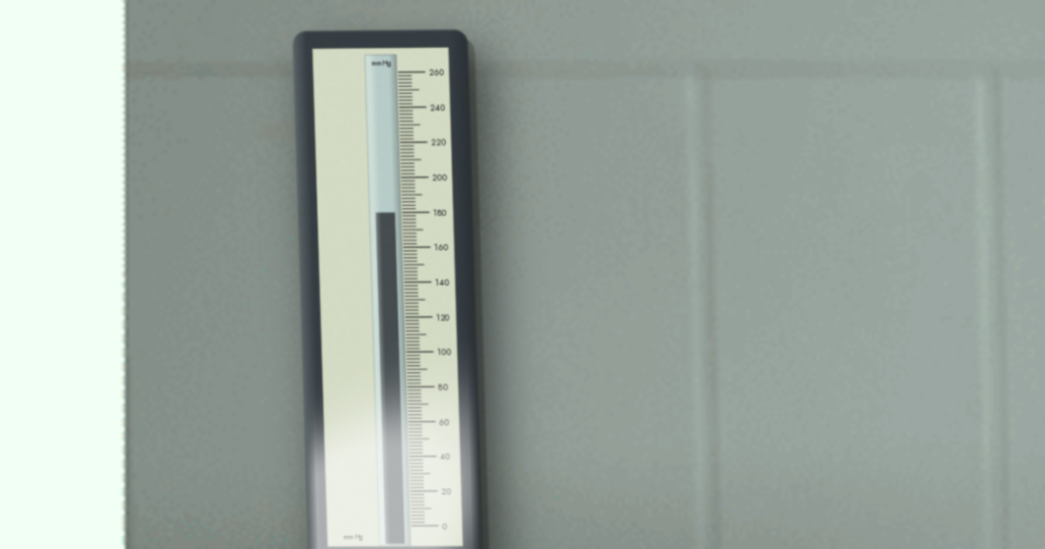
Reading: **180** mmHg
